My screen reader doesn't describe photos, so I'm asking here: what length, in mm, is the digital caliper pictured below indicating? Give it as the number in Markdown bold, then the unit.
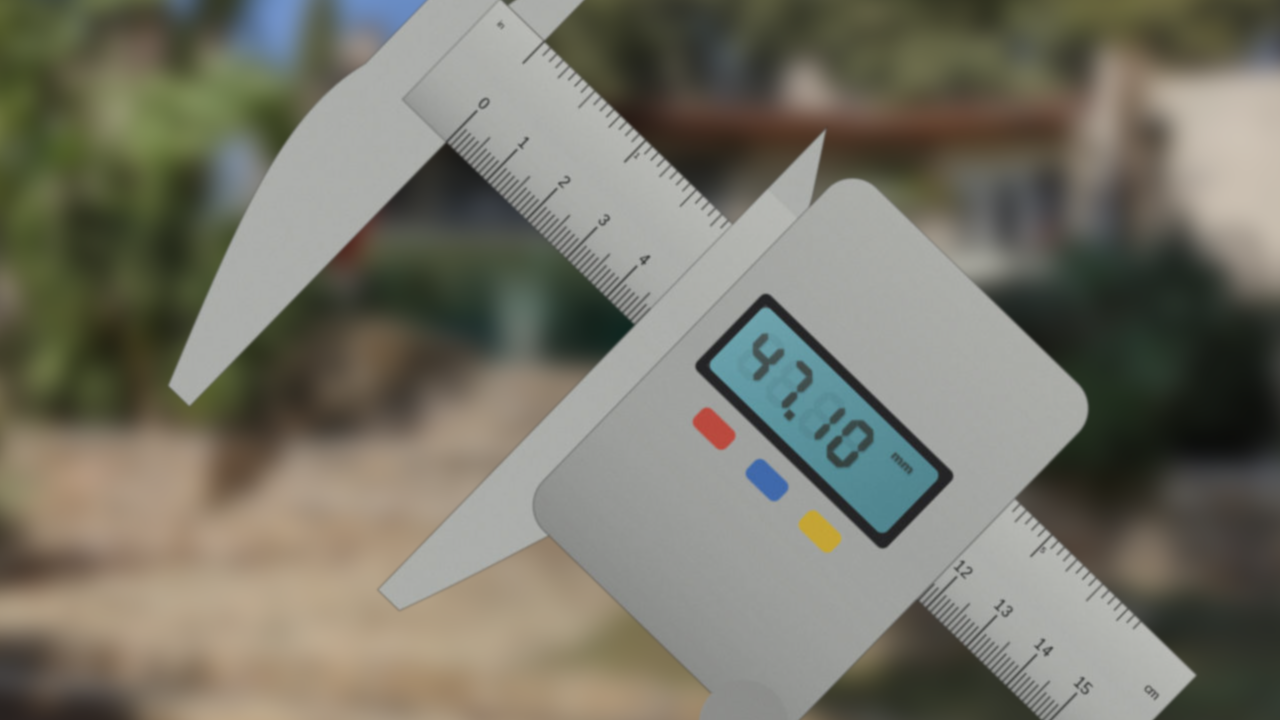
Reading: **47.10** mm
